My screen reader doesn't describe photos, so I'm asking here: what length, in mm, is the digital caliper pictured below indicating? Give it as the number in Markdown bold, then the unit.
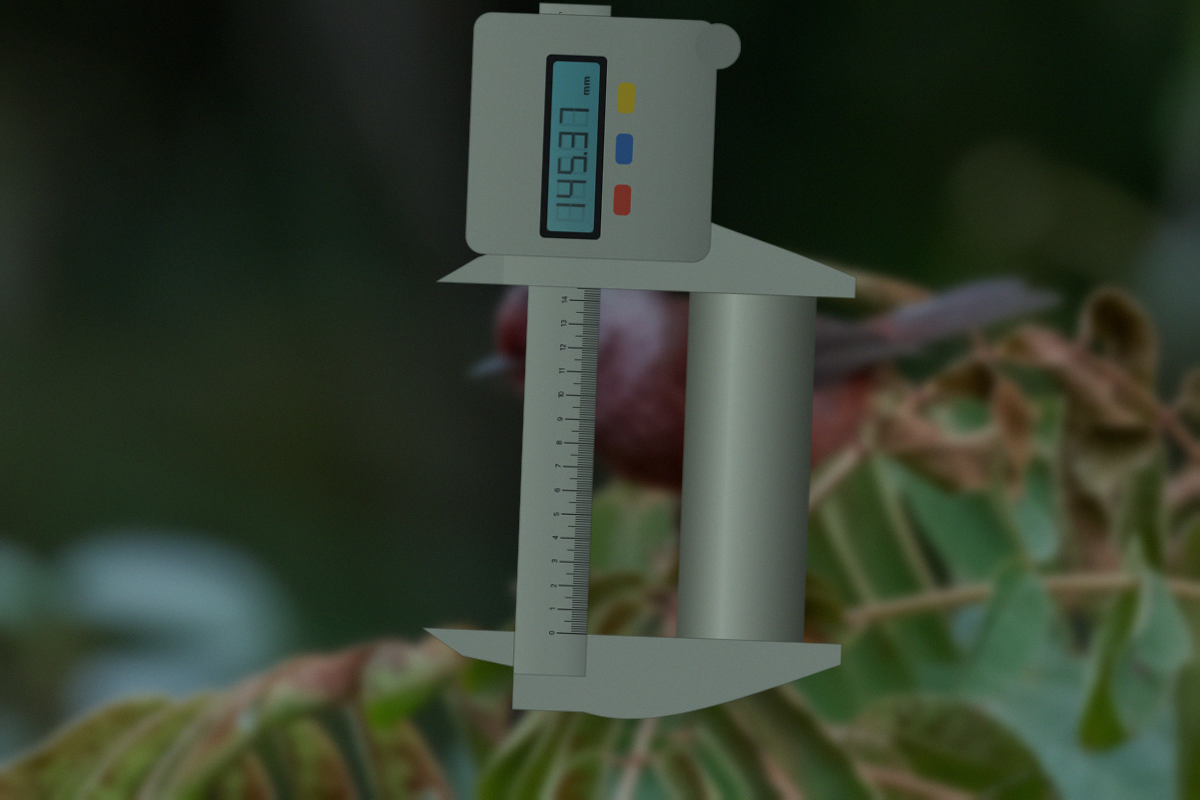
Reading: **145.37** mm
